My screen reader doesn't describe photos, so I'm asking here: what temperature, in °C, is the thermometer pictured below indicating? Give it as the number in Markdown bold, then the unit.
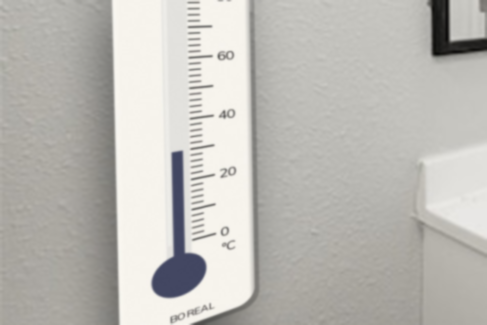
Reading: **30** °C
